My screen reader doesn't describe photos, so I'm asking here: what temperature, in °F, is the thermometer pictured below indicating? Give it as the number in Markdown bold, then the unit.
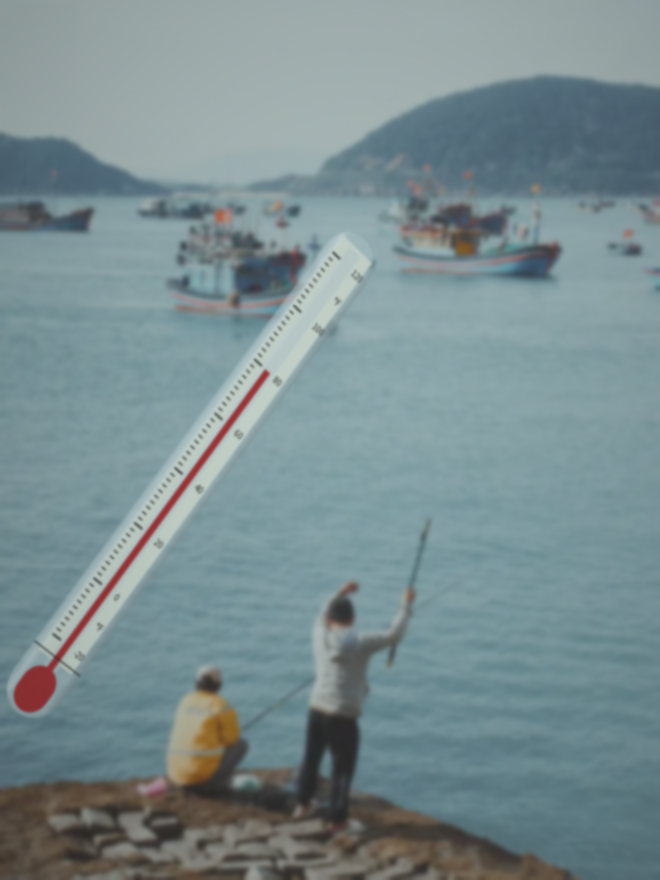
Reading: **80** °F
